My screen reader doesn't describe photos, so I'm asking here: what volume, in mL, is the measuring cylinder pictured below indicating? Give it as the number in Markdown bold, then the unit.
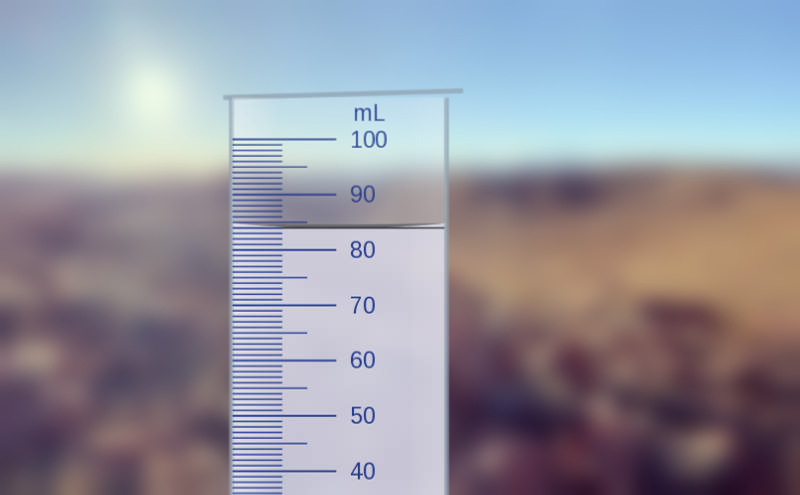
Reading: **84** mL
